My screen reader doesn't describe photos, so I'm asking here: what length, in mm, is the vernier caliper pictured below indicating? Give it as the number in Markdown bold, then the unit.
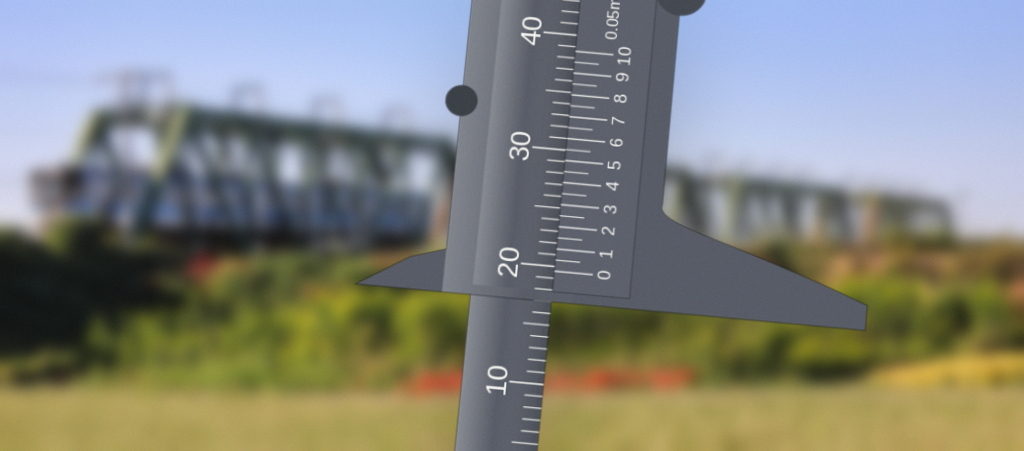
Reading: **19.6** mm
